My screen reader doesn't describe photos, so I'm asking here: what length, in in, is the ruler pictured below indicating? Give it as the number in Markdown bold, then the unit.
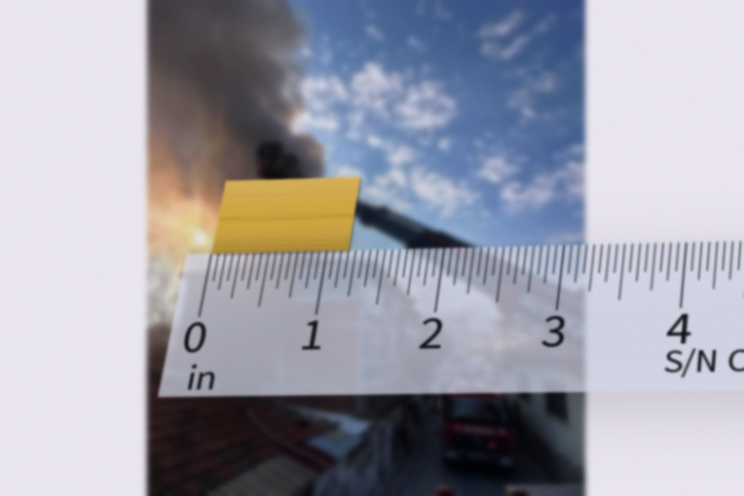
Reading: **1.1875** in
